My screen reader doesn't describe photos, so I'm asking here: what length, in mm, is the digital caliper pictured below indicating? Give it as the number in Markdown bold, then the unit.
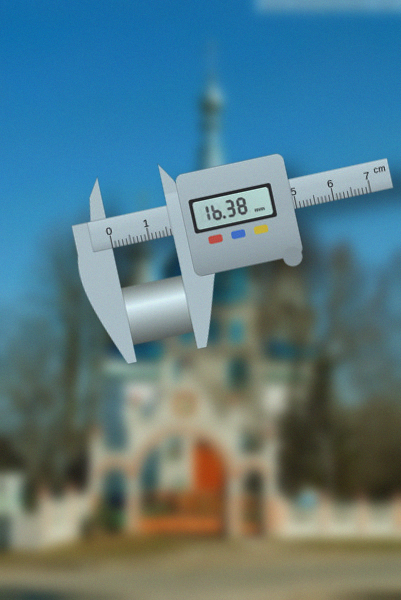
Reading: **16.38** mm
